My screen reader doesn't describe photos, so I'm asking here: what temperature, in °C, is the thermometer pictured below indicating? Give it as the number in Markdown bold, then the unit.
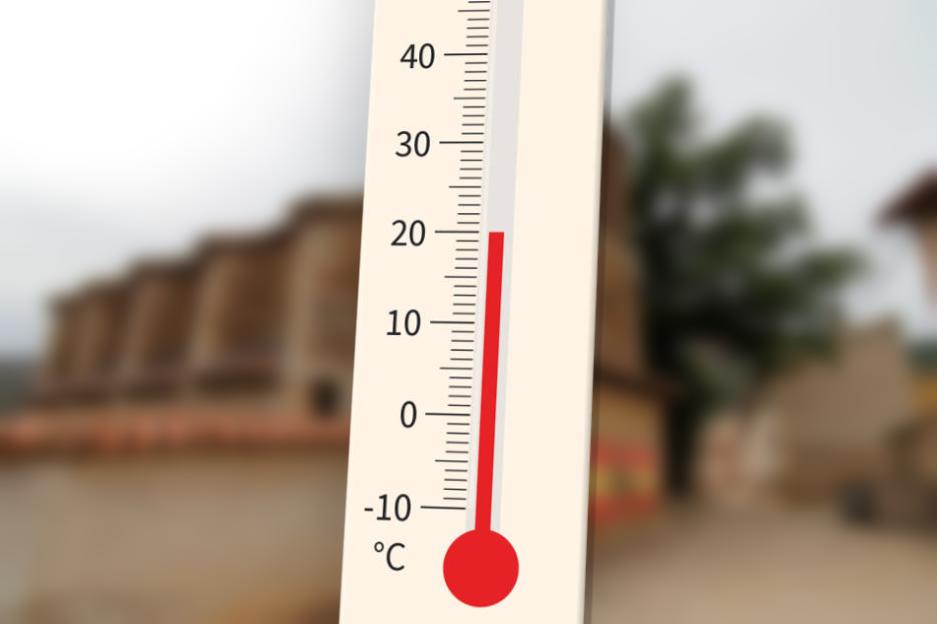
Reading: **20** °C
